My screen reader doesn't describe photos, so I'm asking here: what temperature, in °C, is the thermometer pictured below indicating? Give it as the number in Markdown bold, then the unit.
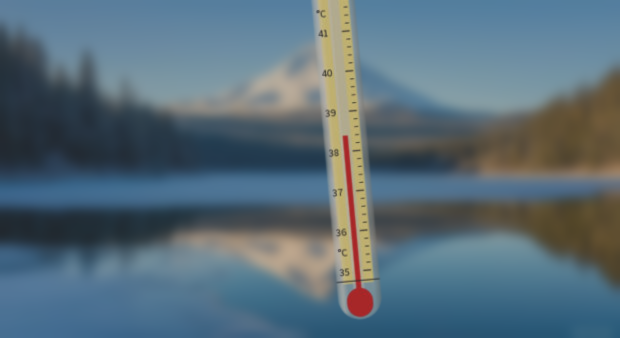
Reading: **38.4** °C
